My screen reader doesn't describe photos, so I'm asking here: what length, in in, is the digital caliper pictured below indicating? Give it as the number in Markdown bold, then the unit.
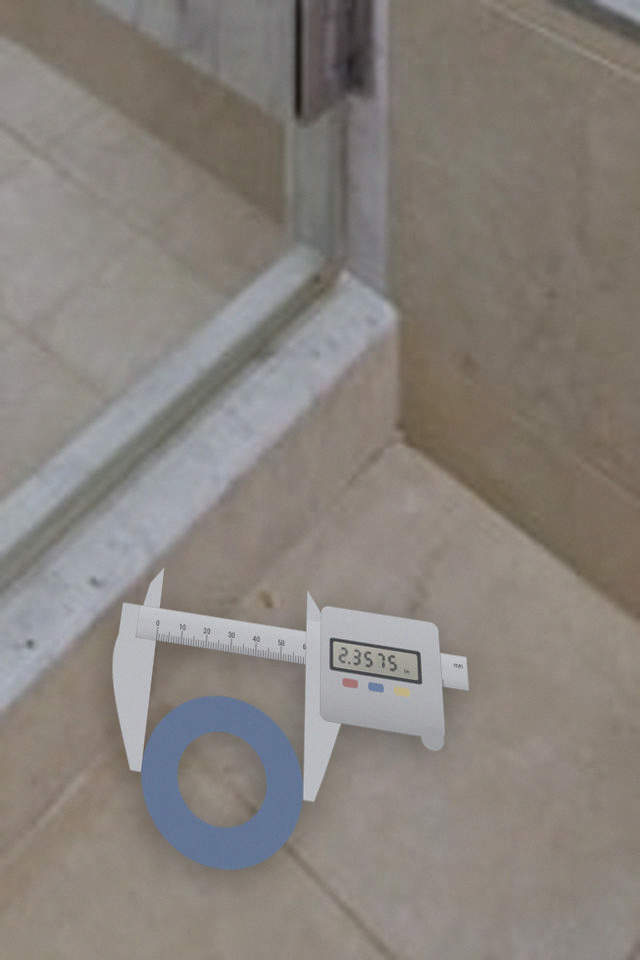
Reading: **2.3575** in
